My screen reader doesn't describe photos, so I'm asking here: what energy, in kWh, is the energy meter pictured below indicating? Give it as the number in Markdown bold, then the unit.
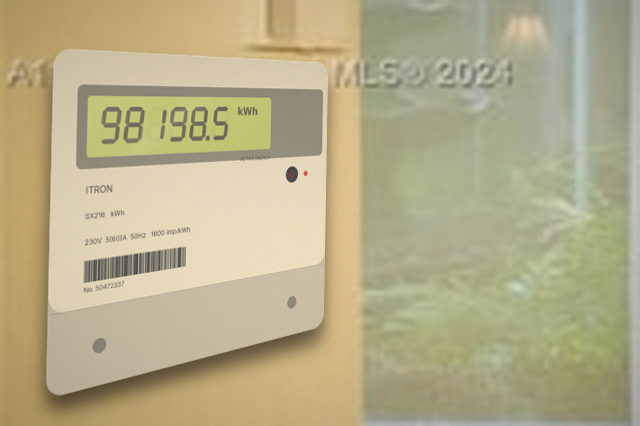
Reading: **98198.5** kWh
